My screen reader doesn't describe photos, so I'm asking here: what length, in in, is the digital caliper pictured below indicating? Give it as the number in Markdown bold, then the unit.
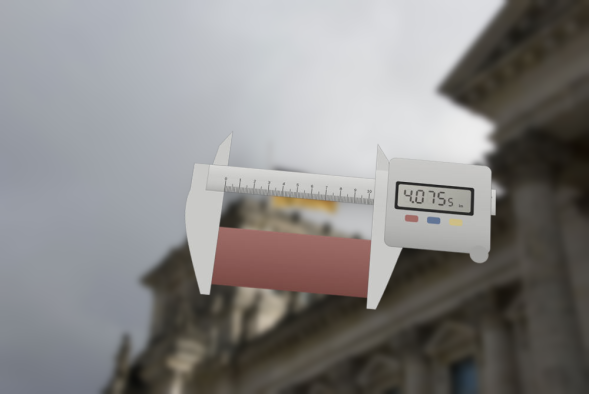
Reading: **4.0755** in
